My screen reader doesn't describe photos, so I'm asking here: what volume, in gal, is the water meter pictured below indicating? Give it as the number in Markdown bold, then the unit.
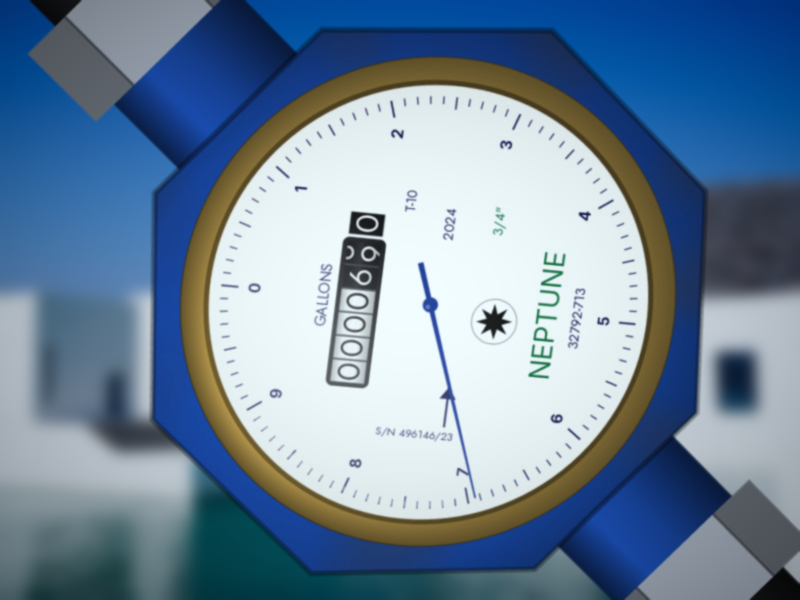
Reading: **686.9** gal
